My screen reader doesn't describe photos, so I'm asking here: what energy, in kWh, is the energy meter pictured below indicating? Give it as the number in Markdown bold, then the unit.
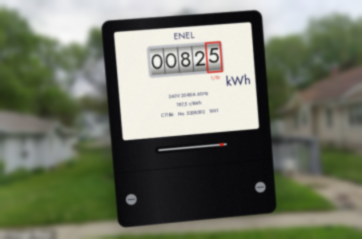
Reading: **82.5** kWh
